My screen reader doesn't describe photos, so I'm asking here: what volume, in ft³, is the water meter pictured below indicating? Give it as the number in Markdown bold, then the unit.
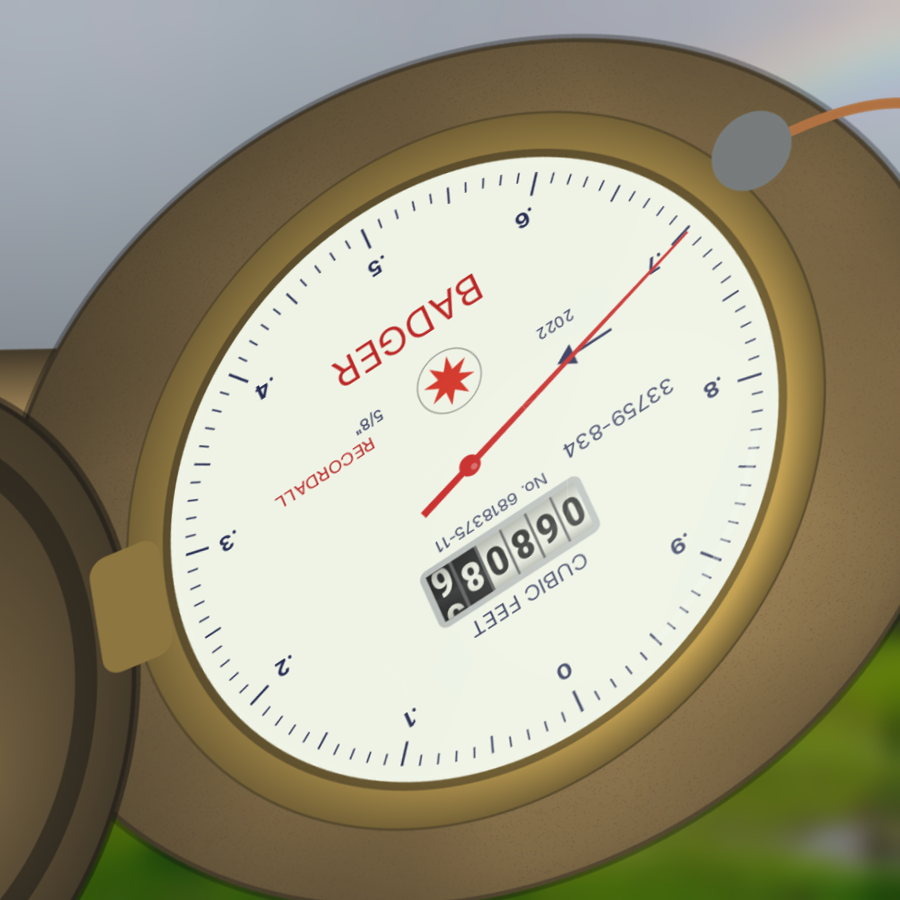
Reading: **68085.70** ft³
